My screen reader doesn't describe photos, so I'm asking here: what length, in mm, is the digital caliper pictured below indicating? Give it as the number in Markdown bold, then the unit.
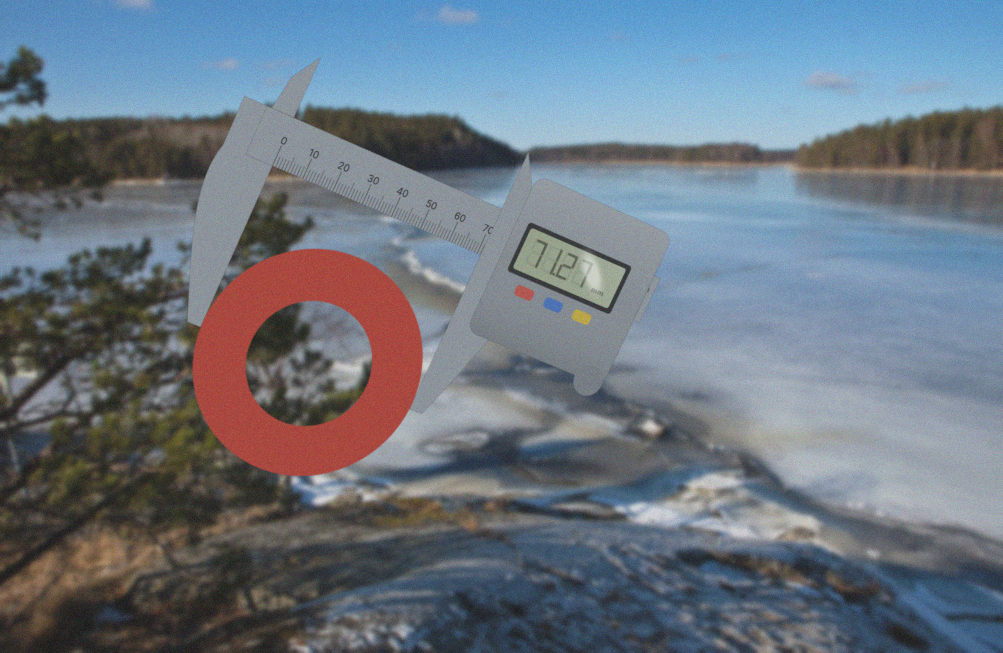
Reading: **71.27** mm
